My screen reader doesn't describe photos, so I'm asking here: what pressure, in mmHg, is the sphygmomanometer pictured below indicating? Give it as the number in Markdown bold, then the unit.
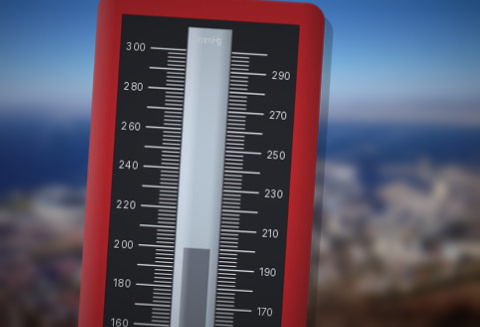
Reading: **200** mmHg
